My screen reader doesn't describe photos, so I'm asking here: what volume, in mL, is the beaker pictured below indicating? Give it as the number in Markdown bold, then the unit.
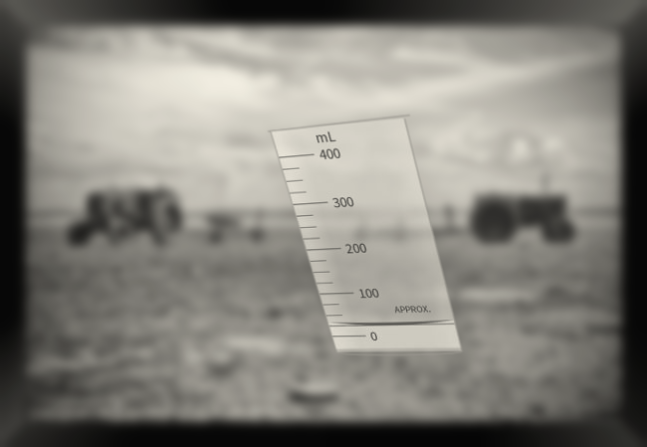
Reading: **25** mL
